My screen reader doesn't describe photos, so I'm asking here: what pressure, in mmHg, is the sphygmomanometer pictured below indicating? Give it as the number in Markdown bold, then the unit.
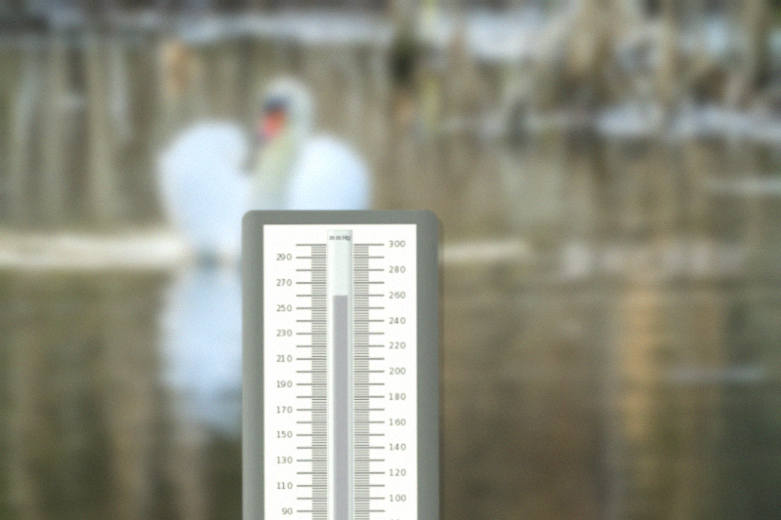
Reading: **260** mmHg
